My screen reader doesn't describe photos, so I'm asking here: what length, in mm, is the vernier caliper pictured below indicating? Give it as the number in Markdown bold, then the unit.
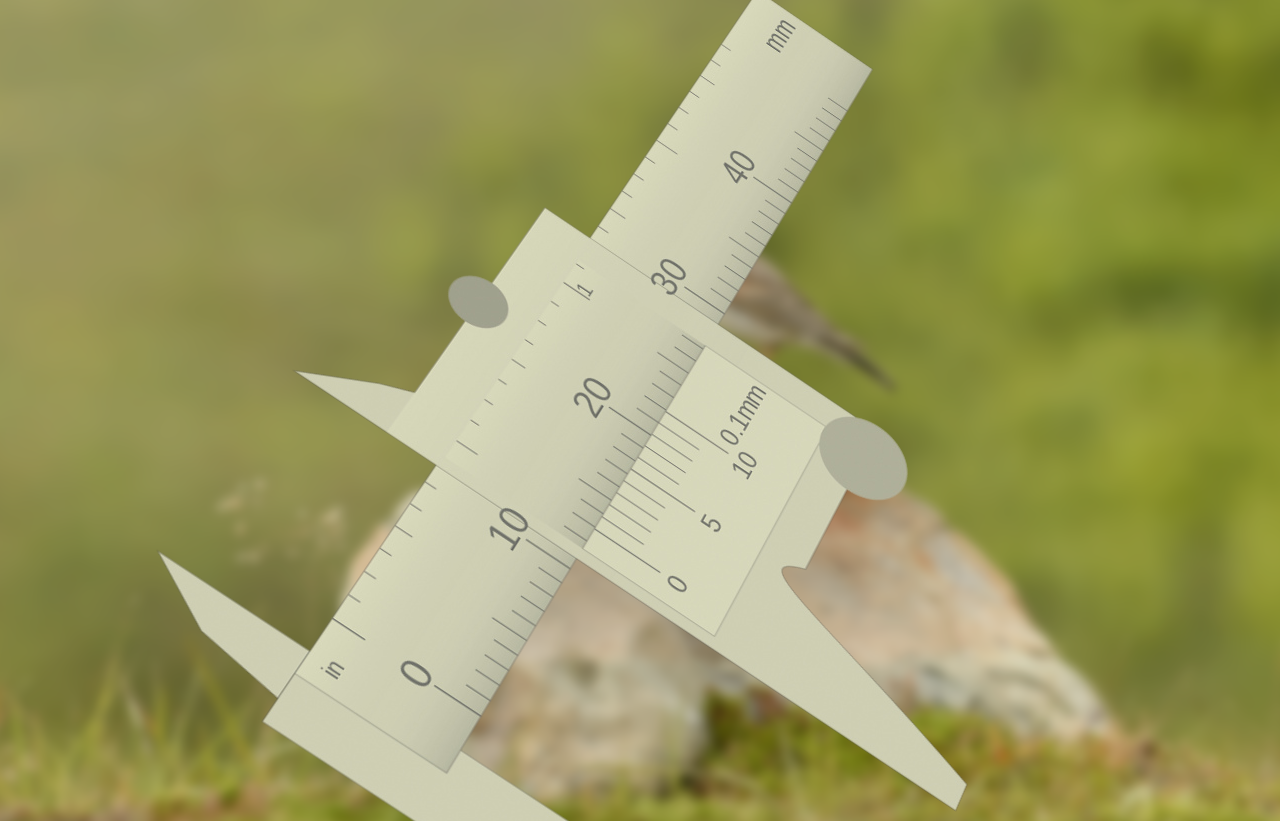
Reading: **12.9** mm
